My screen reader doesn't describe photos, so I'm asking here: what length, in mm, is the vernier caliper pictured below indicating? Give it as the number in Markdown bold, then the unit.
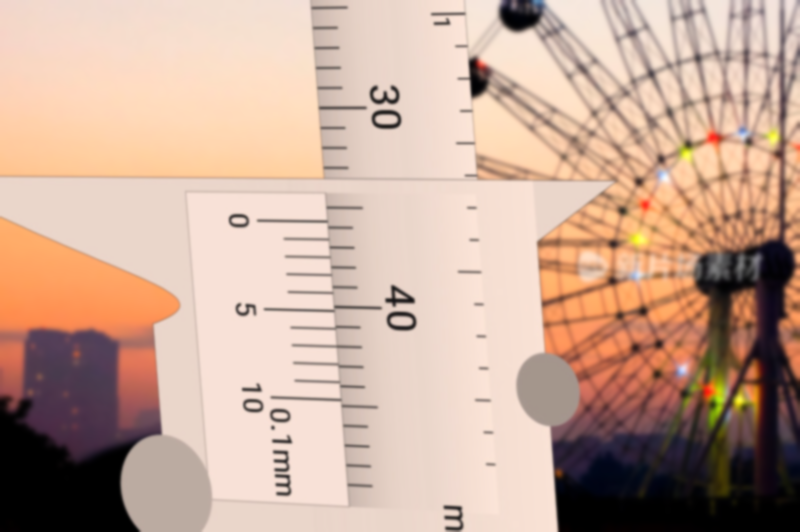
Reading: **35.7** mm
